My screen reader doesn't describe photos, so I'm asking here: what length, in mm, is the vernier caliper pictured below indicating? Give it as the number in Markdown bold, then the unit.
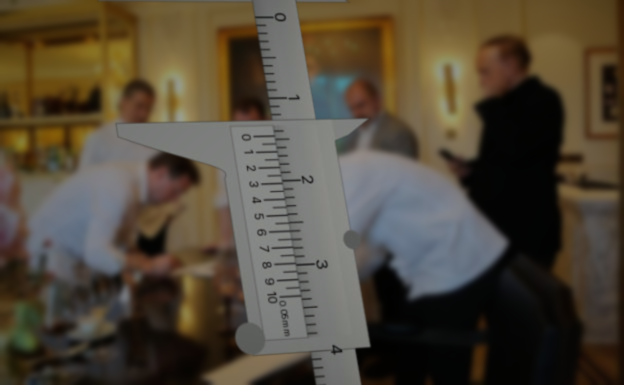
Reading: **14.6** mm
